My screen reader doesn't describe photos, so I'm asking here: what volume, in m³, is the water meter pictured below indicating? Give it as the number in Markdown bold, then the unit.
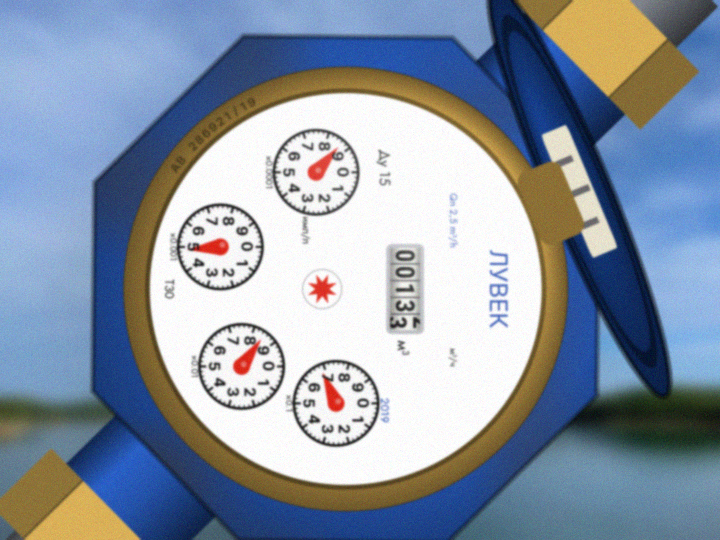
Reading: **132.6848** m³
